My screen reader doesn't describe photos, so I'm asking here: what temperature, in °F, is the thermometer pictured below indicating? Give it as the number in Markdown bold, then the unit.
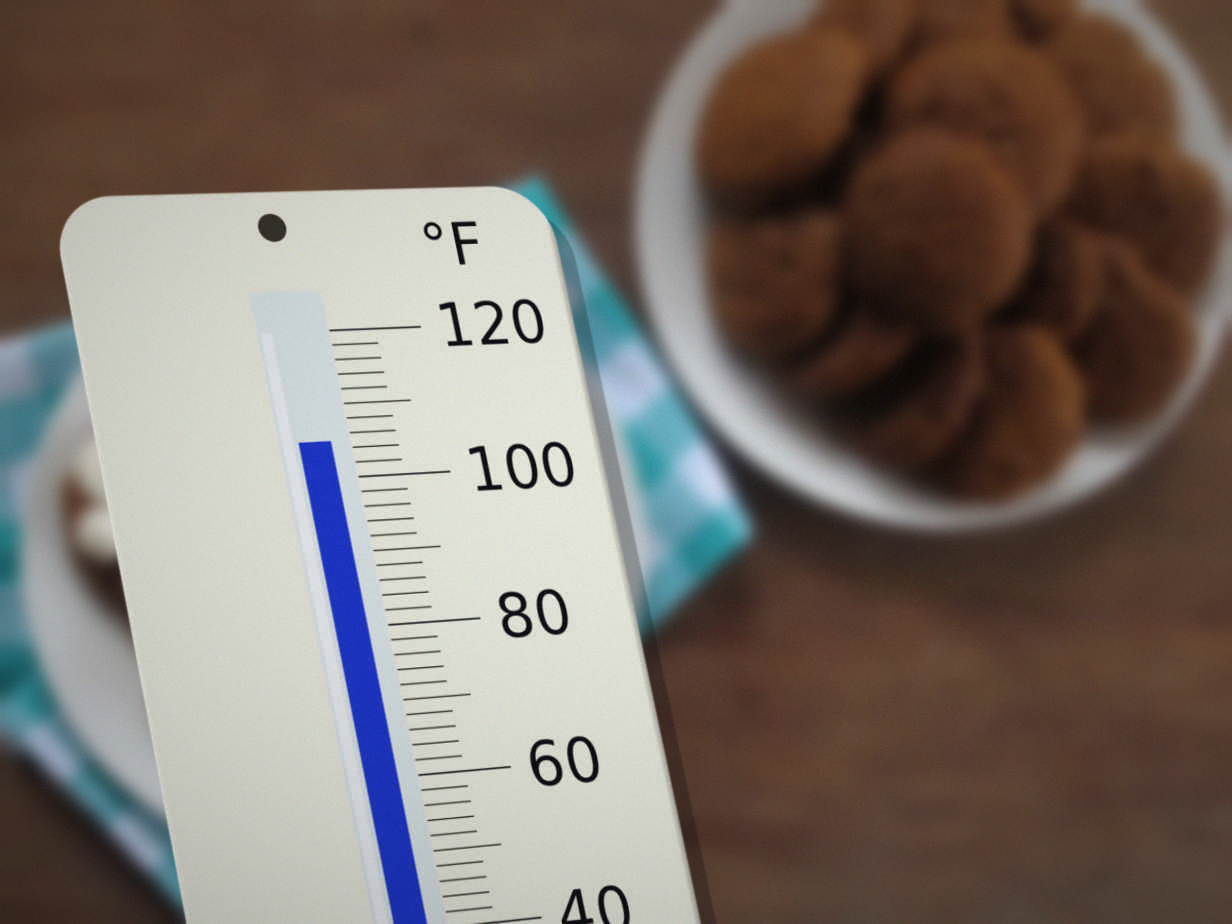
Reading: **105** °F
